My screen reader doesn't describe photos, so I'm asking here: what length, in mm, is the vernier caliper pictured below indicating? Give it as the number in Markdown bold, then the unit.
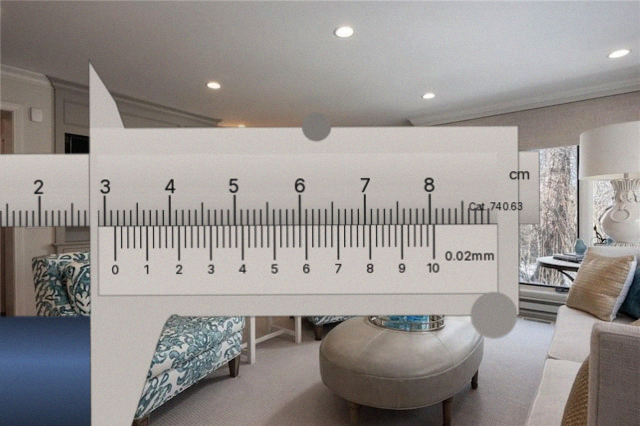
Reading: **31.6** mm
